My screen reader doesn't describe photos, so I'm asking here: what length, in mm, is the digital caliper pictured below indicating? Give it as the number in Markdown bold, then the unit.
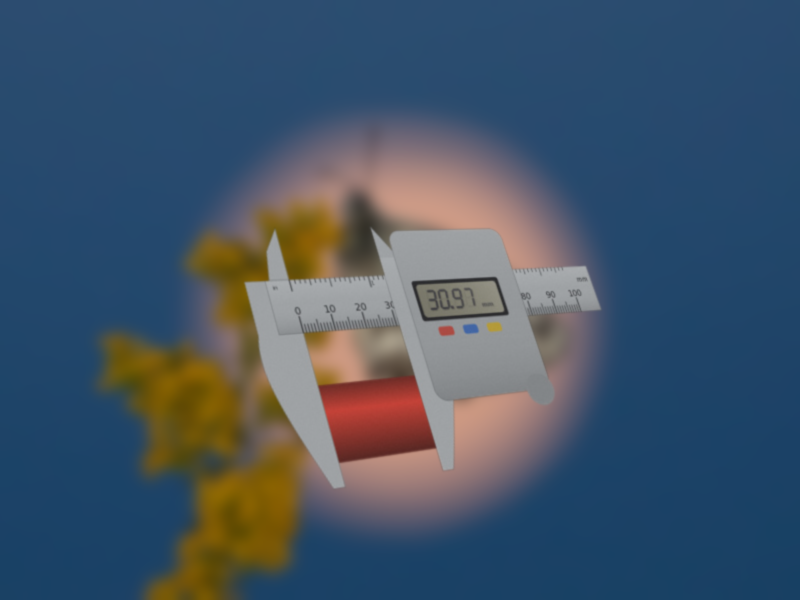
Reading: **30.97** mm
